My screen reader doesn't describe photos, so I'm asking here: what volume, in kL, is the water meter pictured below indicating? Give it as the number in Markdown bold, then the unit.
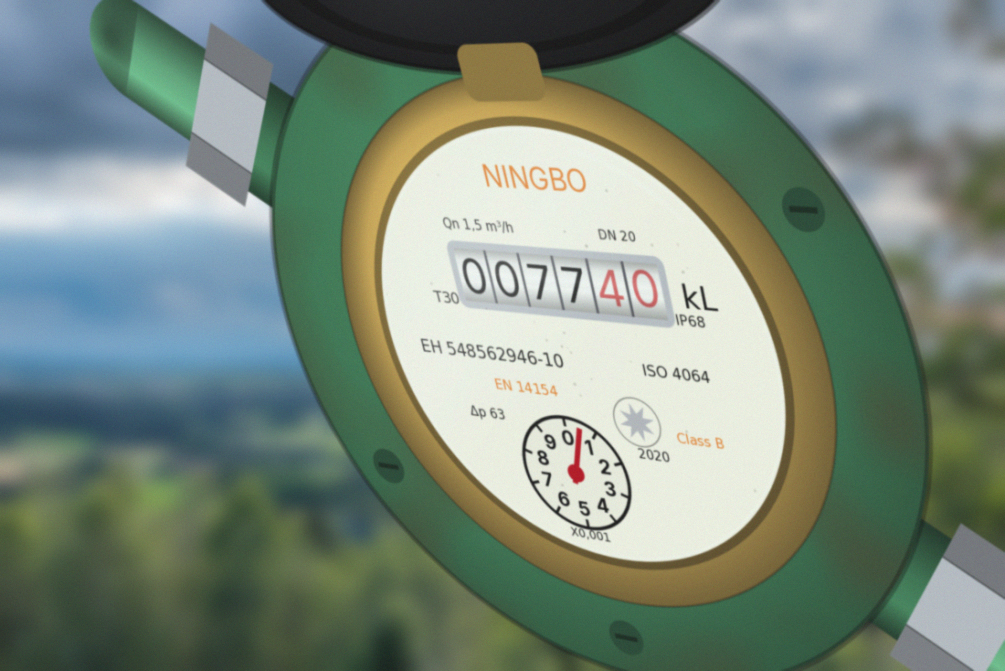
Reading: **77.400** kL
